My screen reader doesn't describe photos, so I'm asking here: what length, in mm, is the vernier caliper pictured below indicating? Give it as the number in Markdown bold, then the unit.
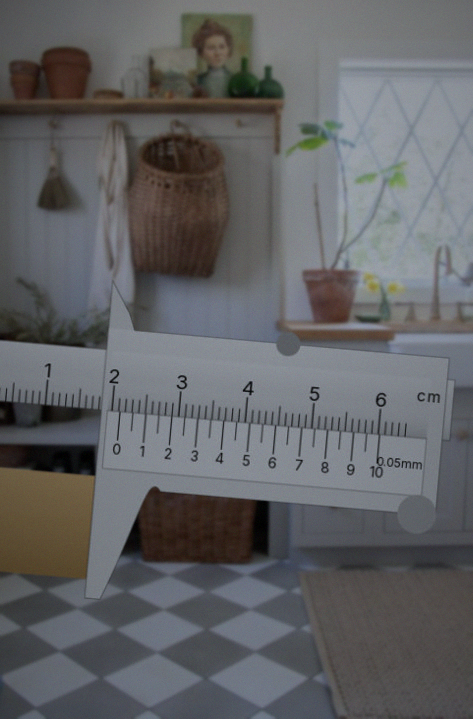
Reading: **21.2** mm
